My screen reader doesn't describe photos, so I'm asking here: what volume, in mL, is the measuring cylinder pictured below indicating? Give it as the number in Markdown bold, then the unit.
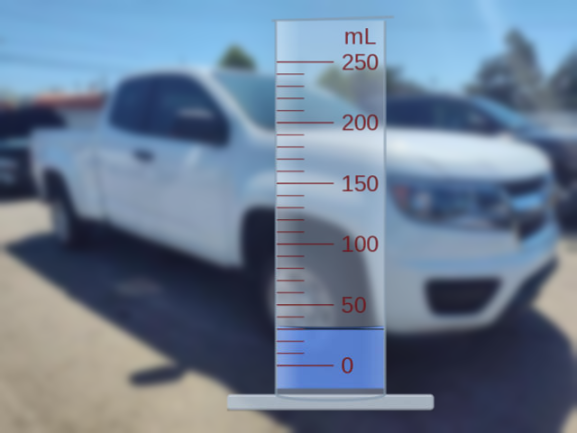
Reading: **30** mL
